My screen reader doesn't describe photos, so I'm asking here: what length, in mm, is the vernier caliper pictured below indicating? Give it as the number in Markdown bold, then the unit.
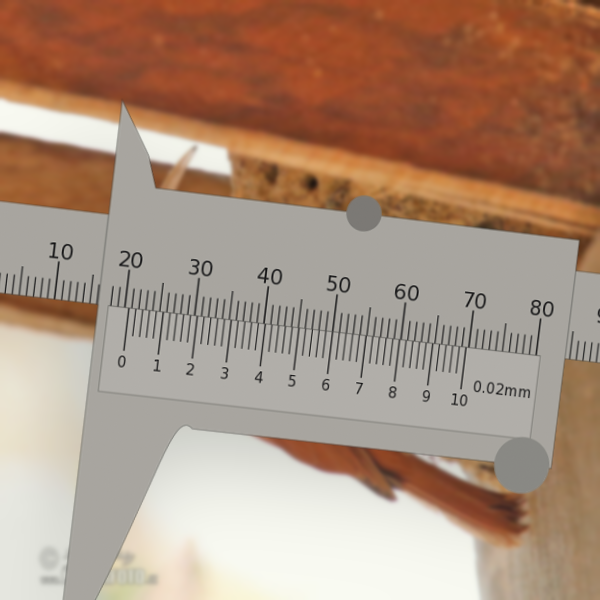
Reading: **20.6** mm
